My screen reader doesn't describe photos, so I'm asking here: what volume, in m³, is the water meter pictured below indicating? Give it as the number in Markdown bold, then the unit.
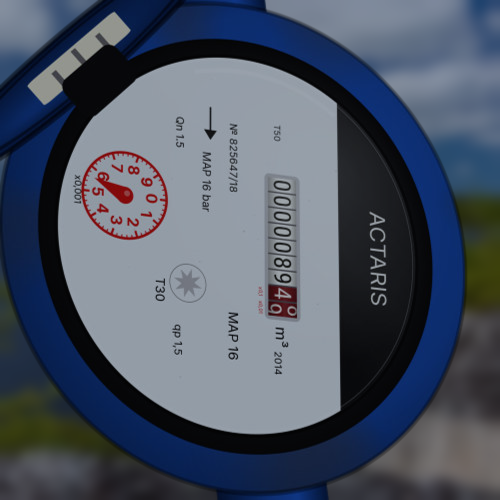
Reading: **89.485** m³
